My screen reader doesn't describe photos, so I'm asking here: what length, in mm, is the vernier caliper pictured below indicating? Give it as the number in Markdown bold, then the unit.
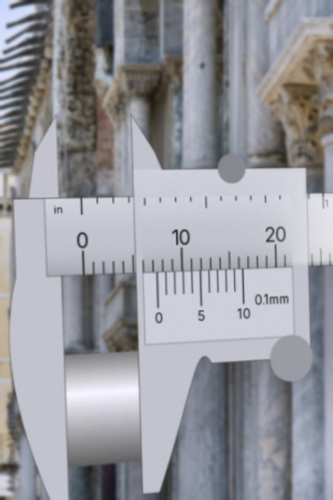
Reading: **7.4** mm
